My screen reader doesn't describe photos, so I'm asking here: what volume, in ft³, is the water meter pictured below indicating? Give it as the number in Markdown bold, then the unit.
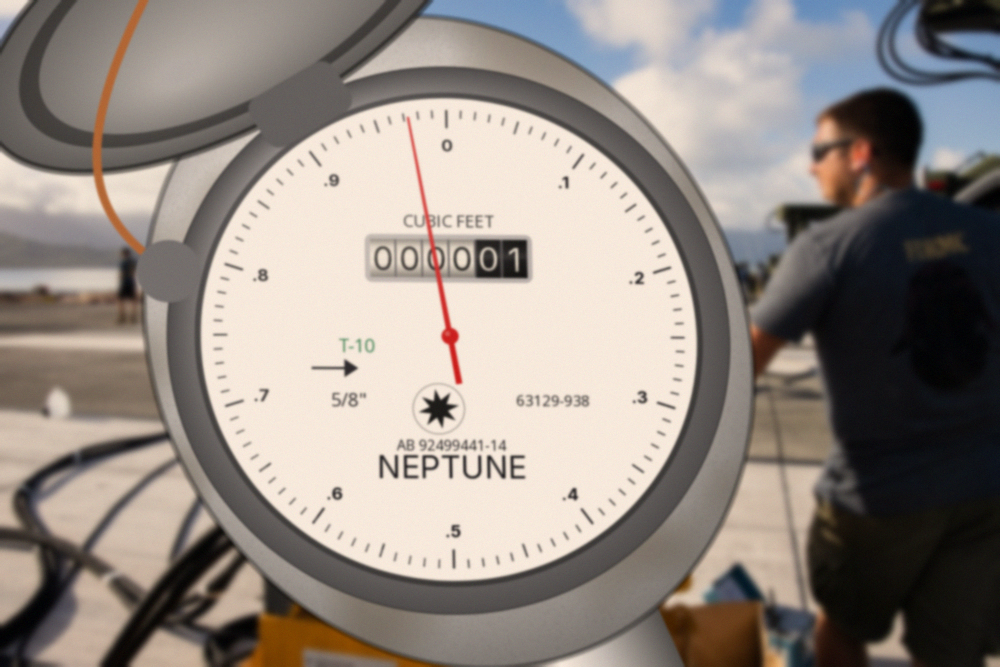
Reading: **0.97** ft³
